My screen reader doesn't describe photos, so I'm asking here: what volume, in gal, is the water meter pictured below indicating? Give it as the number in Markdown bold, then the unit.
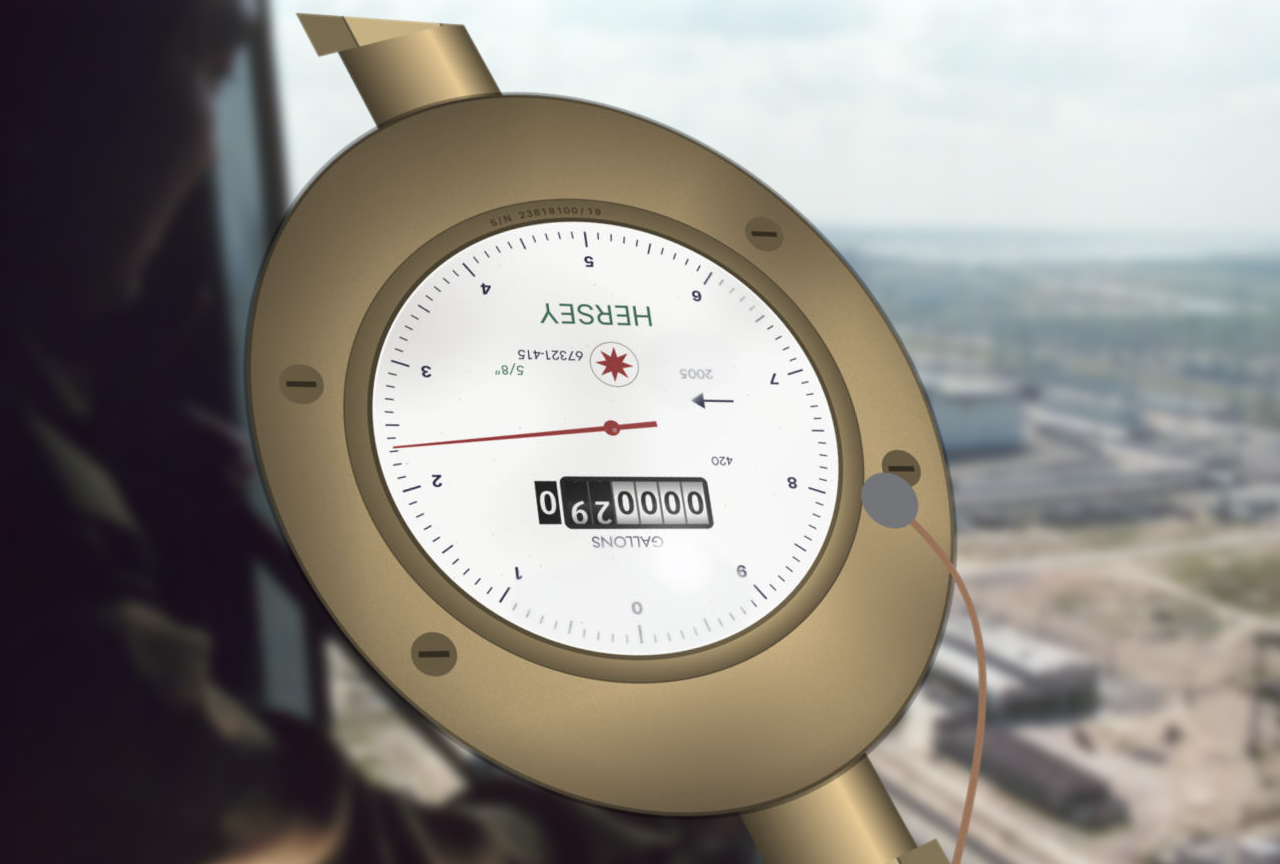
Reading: **292.3** gal
